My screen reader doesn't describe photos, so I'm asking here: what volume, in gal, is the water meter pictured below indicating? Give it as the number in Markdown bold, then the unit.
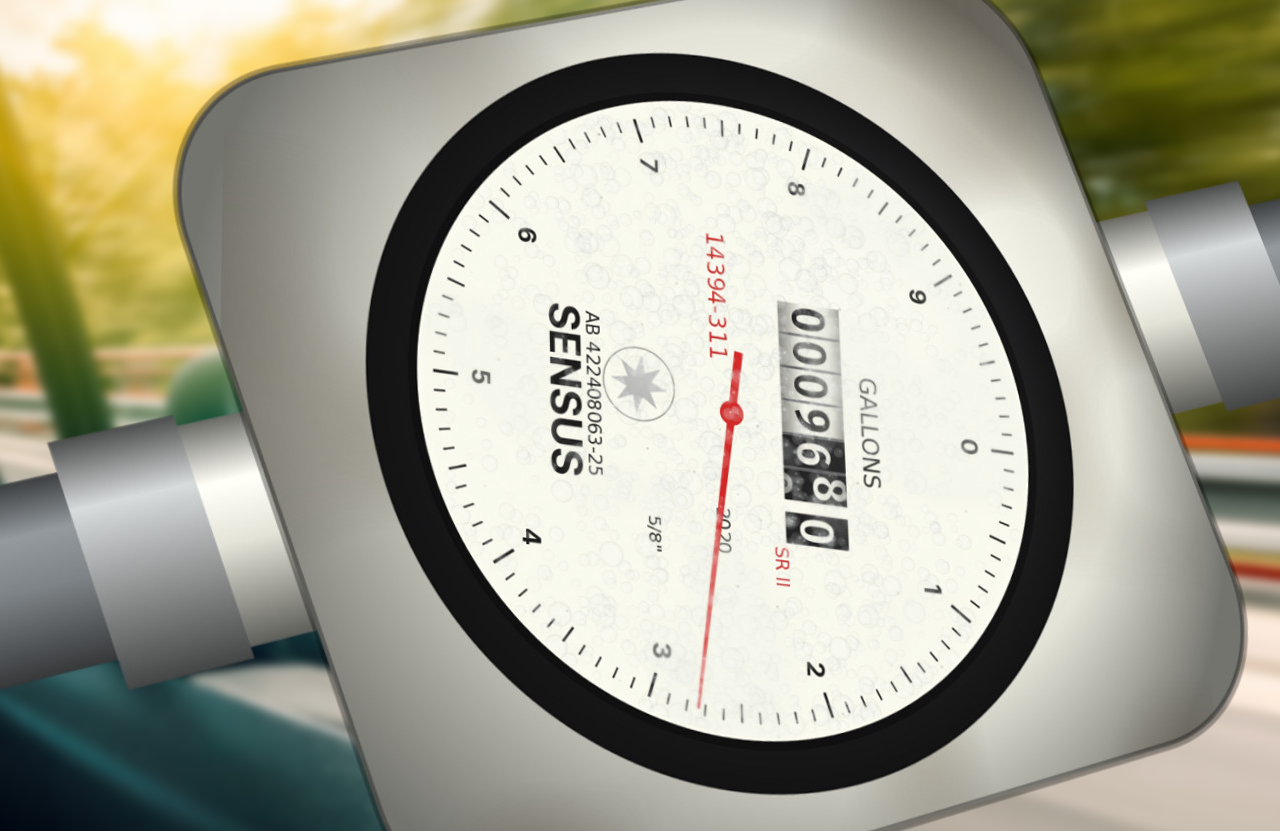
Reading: **9682.7** gal
